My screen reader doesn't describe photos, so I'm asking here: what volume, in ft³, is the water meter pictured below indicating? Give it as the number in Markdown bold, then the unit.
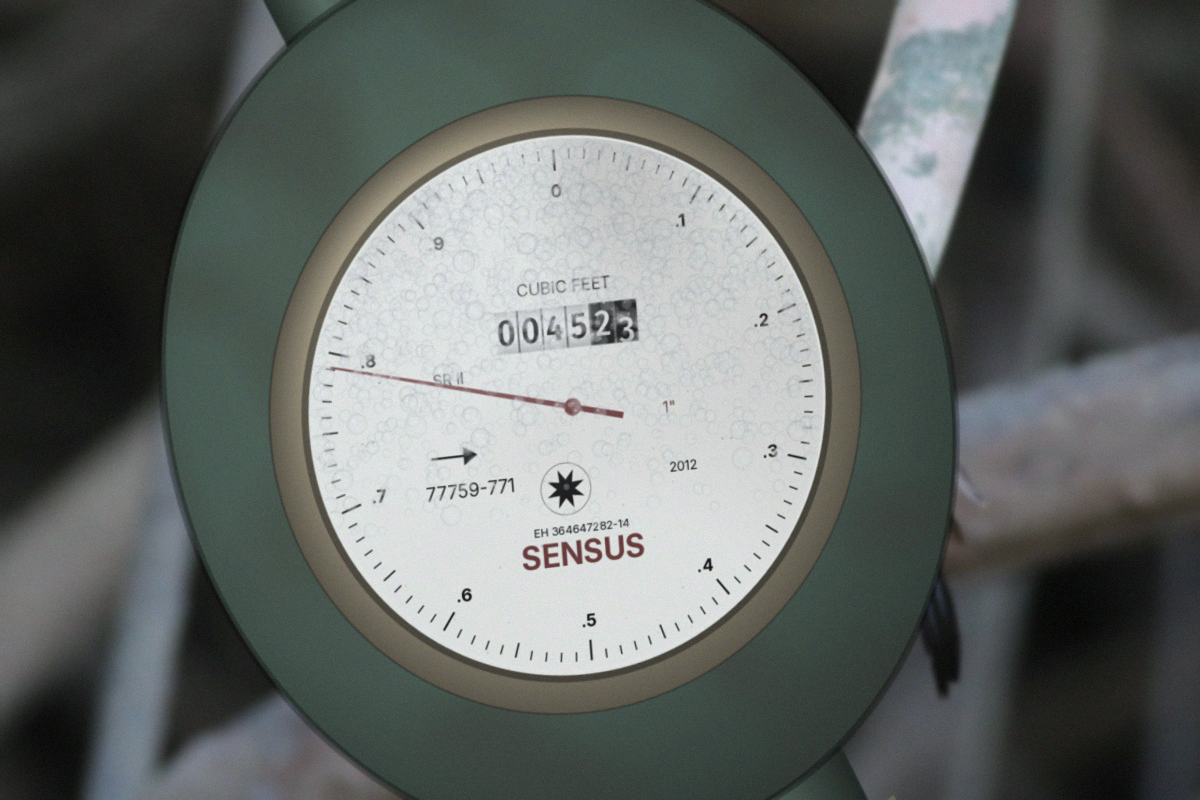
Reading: **4522.79** ft³
